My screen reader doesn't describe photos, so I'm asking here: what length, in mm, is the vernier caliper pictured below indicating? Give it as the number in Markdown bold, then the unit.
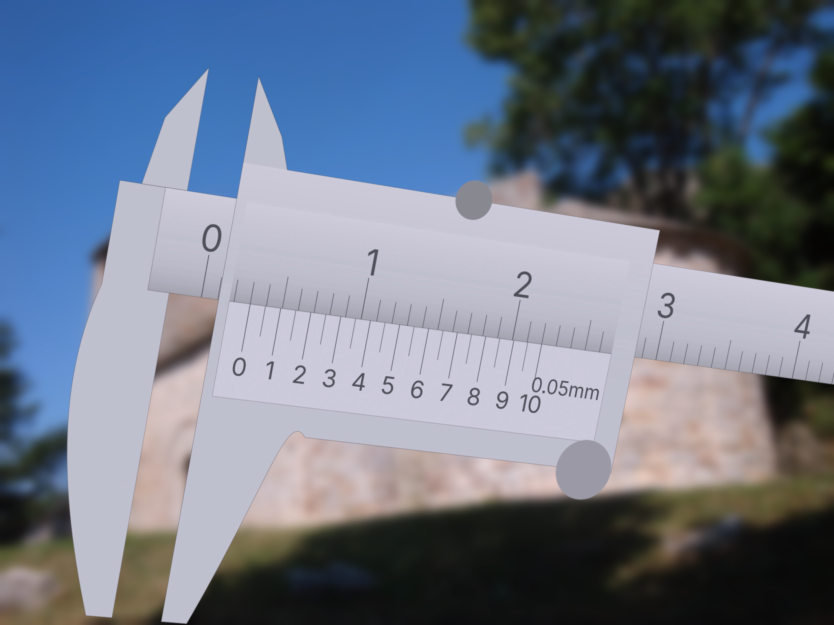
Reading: **3.0** mm
